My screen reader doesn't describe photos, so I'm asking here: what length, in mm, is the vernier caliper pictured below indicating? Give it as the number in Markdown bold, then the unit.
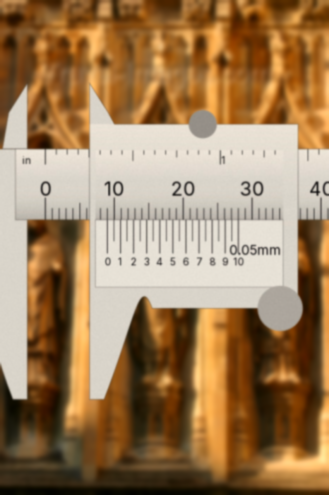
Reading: **9.0** mm
